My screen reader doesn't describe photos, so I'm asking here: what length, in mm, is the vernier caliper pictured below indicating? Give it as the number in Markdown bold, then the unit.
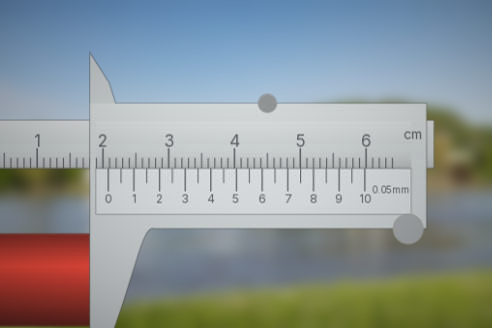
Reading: **20.8** mm
